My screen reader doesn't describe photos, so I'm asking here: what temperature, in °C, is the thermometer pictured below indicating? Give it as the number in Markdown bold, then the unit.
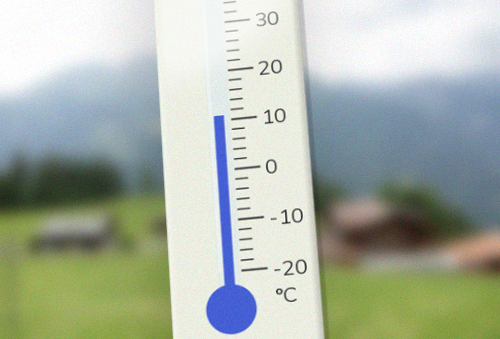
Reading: **11** °C
